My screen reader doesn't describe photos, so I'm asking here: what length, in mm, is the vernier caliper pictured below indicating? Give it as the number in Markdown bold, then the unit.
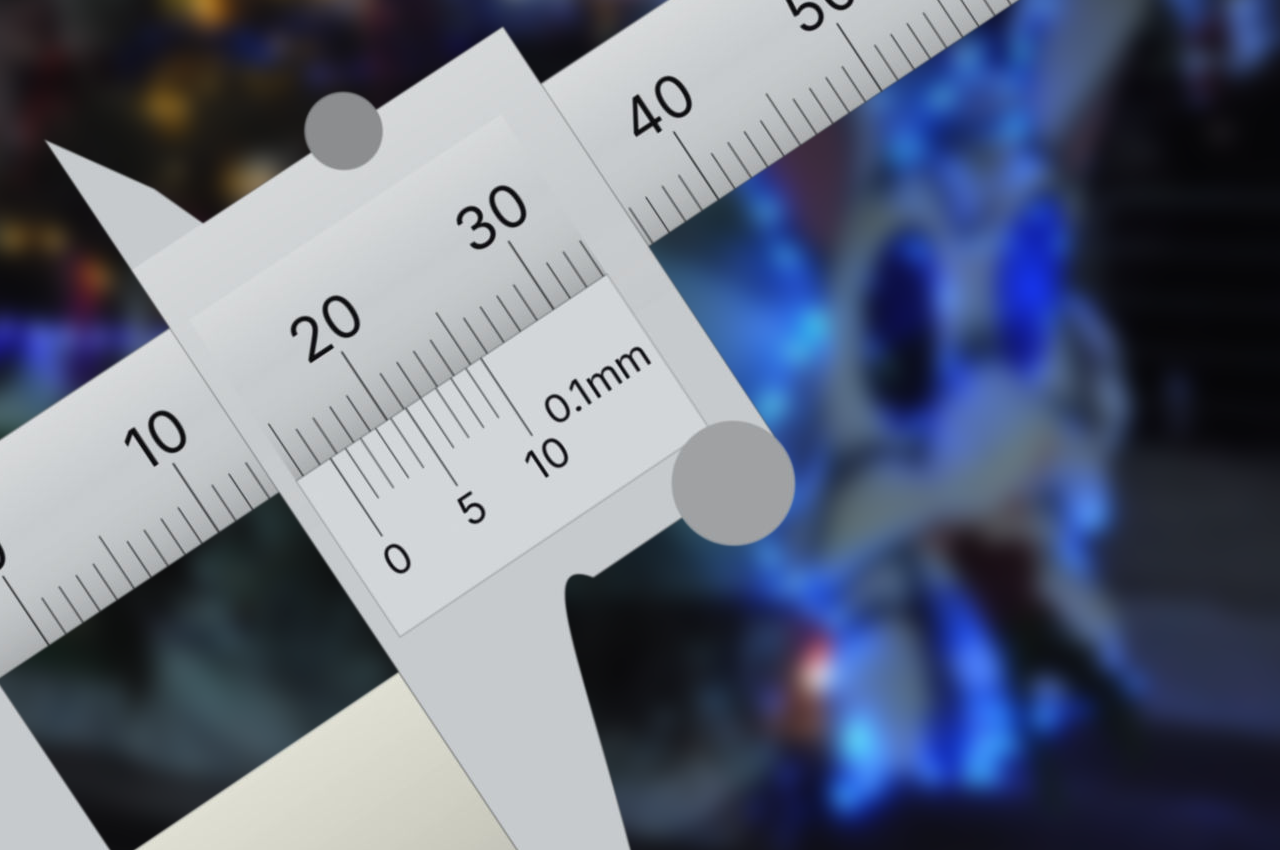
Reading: **16.6** mm
